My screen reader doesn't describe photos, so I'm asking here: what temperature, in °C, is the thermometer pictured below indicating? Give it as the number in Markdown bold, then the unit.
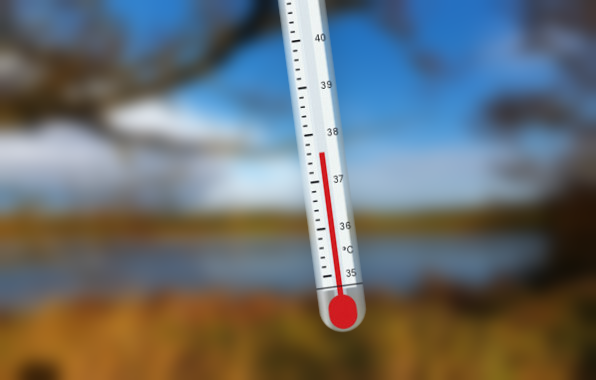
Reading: **37.6** °C
